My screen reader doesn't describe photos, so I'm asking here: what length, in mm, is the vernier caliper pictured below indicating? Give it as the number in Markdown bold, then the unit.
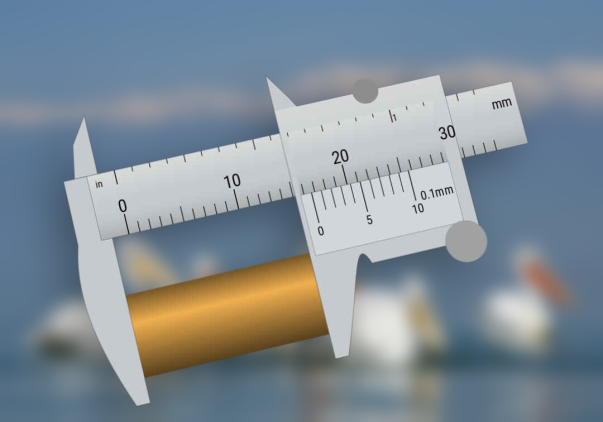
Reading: **16.7** mm
